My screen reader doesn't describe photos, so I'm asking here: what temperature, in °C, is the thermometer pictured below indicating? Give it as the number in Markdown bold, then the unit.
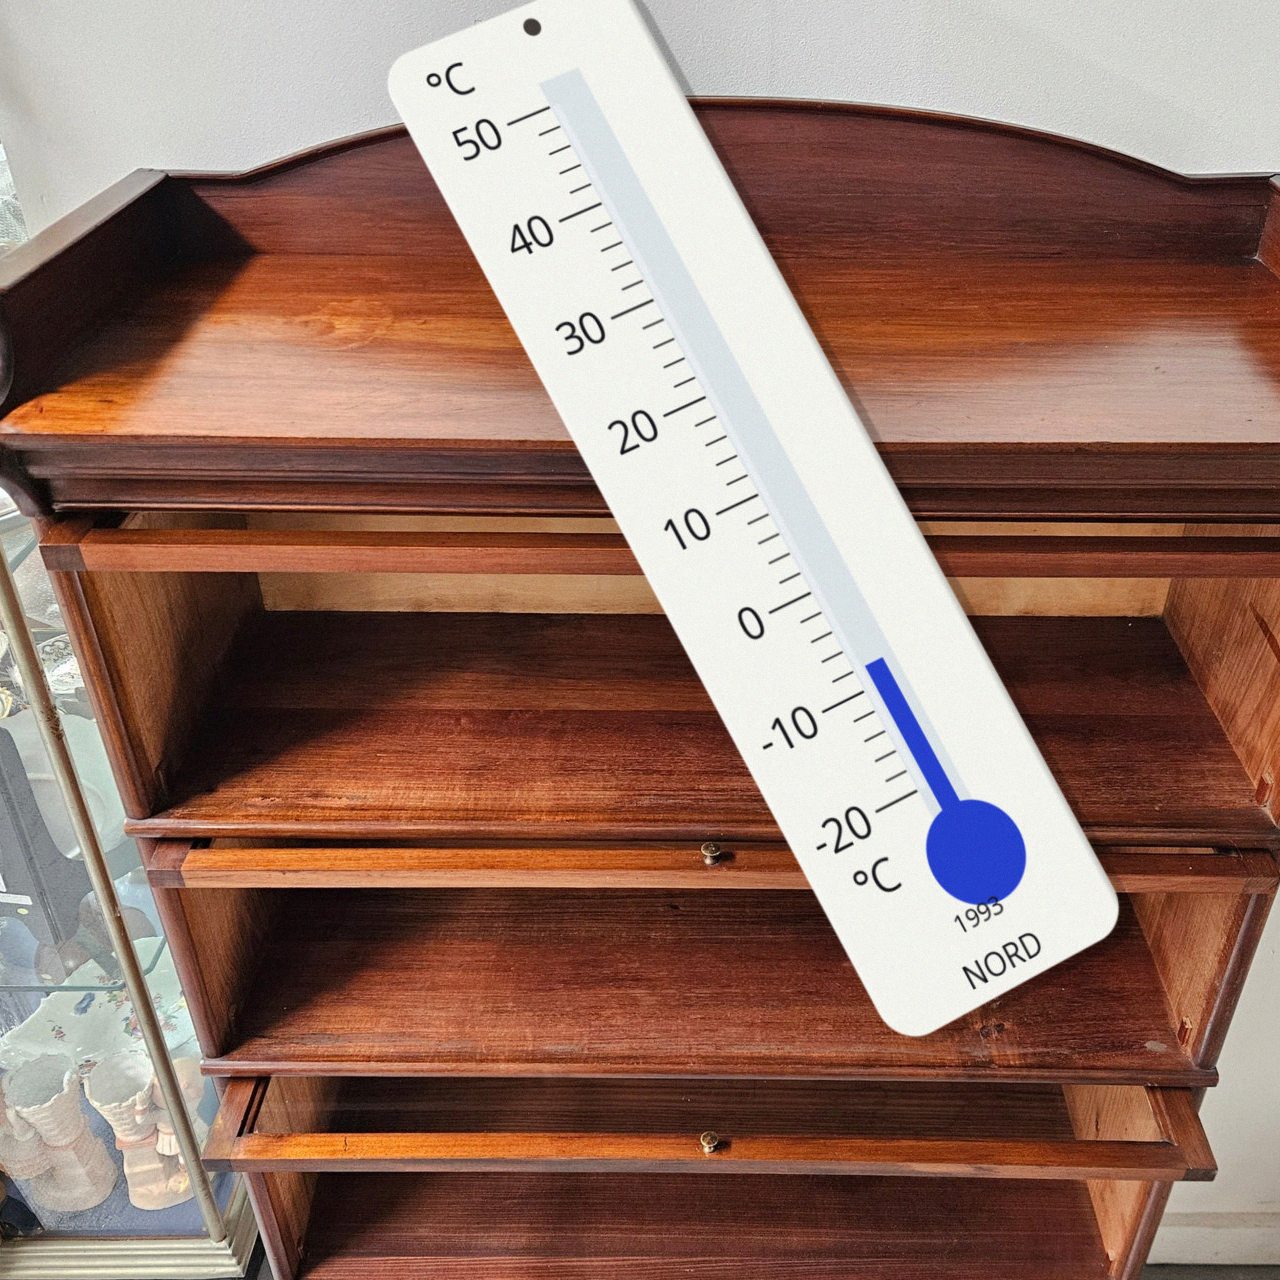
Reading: **-8** °C
